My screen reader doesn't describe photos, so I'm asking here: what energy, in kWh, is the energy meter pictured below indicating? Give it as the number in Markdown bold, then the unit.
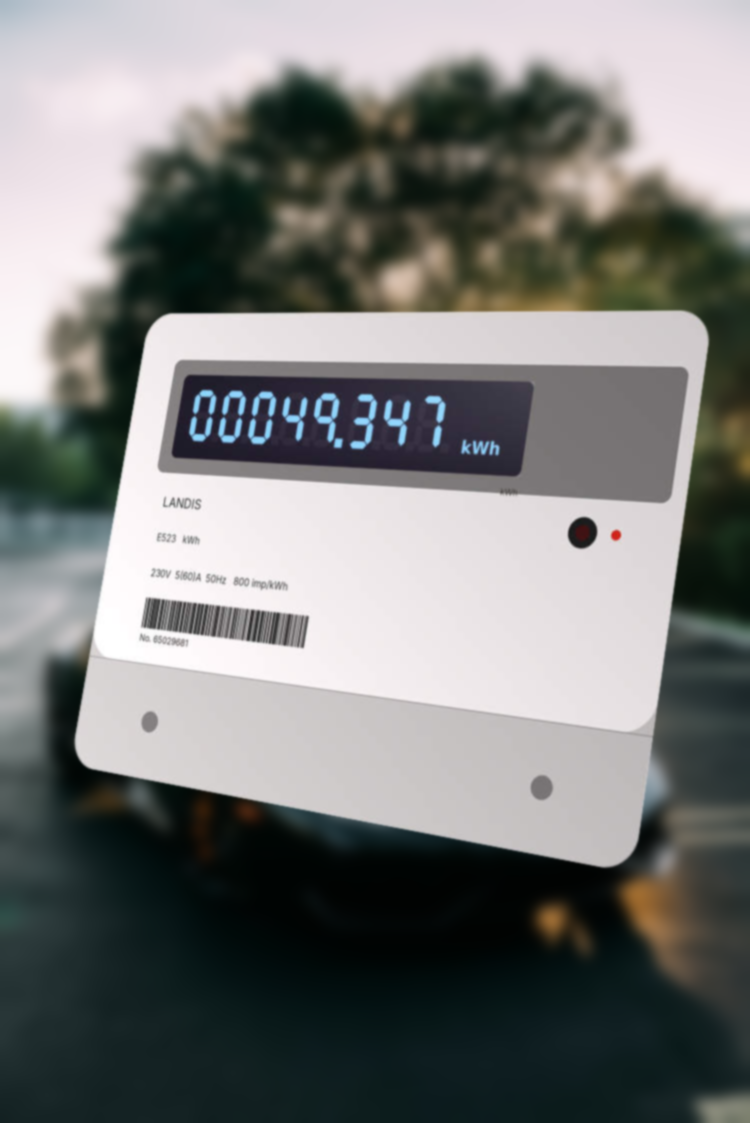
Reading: **49.347** kWh
